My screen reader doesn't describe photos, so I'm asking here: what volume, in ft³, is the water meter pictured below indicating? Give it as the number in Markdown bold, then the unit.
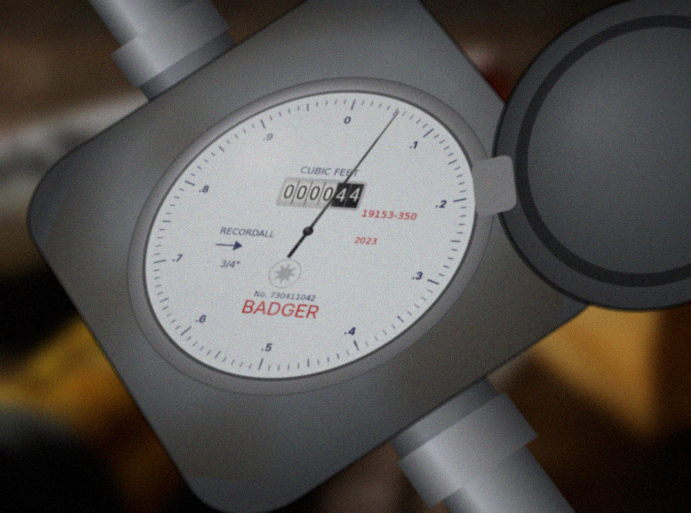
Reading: **44.05** ft³
